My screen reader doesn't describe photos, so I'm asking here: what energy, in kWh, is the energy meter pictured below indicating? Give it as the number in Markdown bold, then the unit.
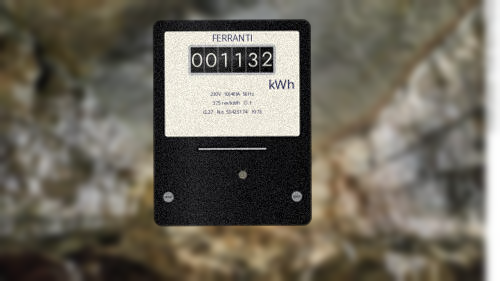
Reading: **1132** kWh
